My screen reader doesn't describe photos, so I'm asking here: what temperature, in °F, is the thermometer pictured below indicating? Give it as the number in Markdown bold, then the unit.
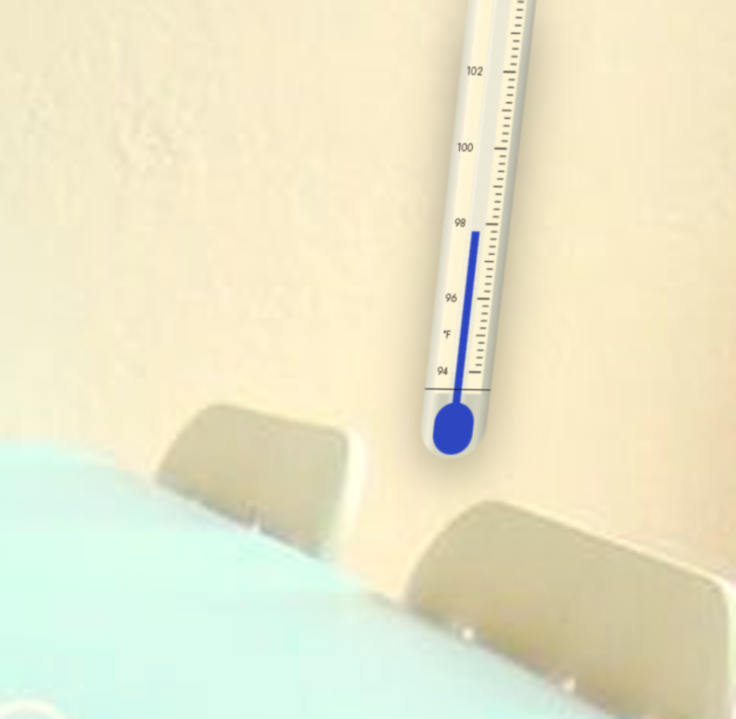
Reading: **97.8** °F
